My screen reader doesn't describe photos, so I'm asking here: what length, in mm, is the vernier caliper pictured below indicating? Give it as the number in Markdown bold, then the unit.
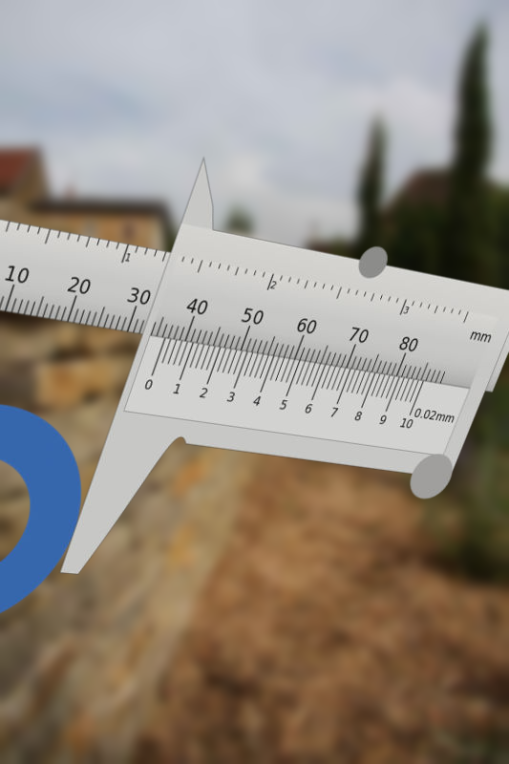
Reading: **36.5** mm
